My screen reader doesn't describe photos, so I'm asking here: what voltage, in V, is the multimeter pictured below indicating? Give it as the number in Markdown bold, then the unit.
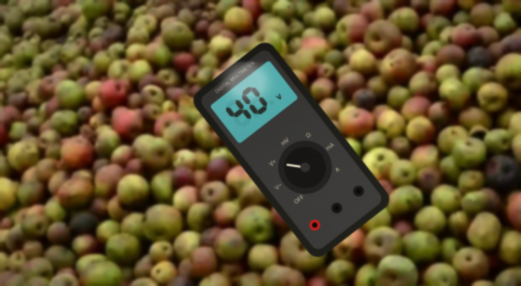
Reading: **40** V
